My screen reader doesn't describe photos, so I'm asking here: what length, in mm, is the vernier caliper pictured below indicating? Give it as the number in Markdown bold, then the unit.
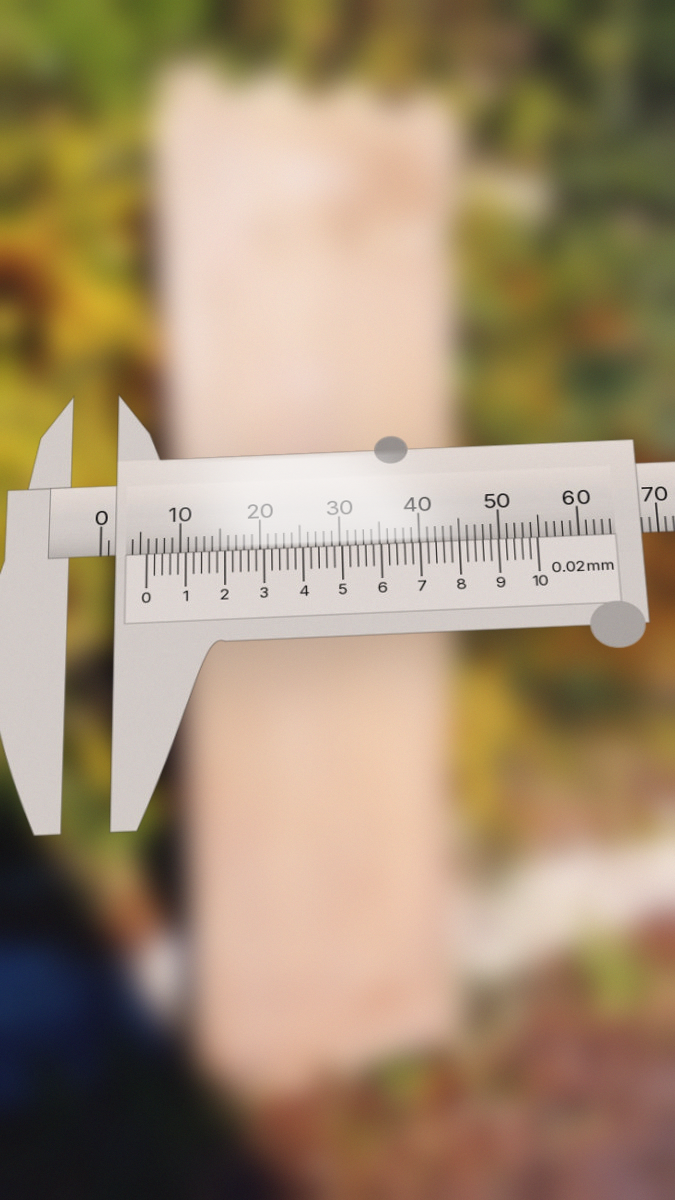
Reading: **5.8** mm
